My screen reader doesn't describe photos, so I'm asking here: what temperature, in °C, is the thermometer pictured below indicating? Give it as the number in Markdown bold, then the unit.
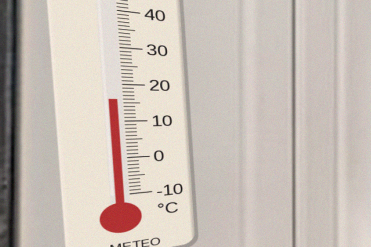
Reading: **16** °C
